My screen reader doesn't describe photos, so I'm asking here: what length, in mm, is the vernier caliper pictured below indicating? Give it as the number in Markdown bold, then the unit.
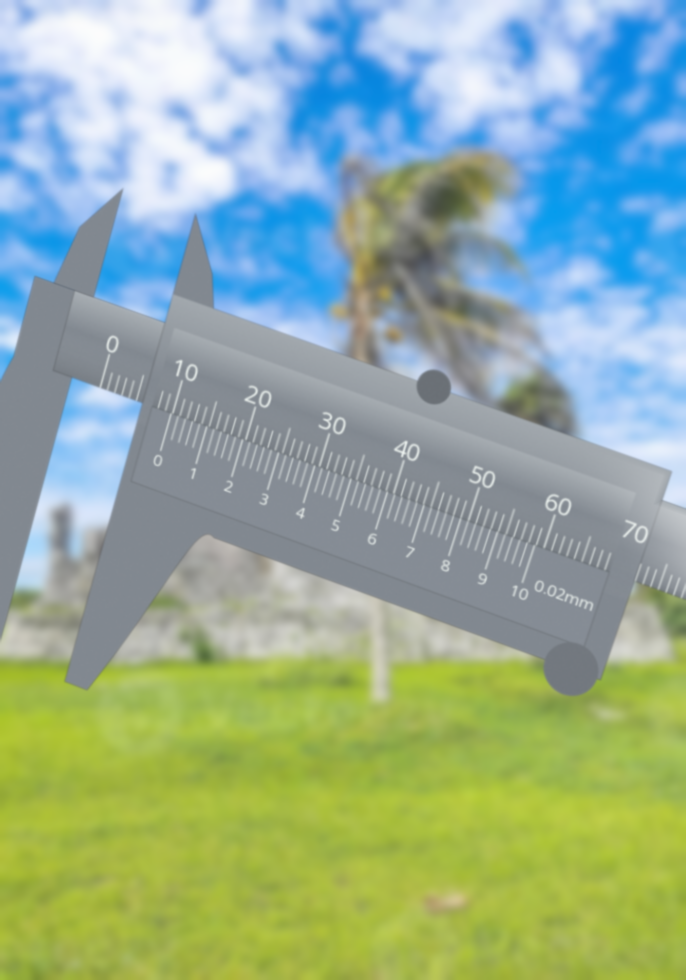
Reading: **9.8** mm
